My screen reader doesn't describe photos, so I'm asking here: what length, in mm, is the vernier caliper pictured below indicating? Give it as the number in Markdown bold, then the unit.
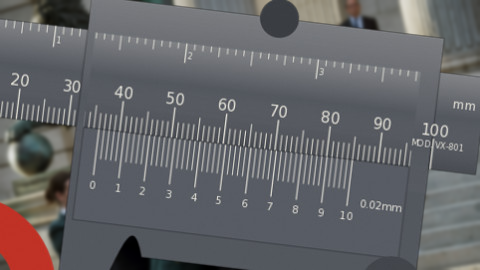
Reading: **36.0** mm
